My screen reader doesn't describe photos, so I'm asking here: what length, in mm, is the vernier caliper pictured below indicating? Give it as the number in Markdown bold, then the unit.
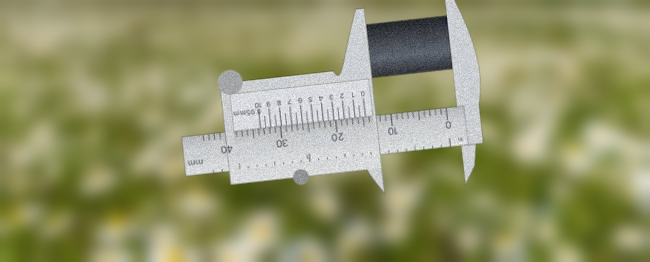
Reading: **14.6** mm
